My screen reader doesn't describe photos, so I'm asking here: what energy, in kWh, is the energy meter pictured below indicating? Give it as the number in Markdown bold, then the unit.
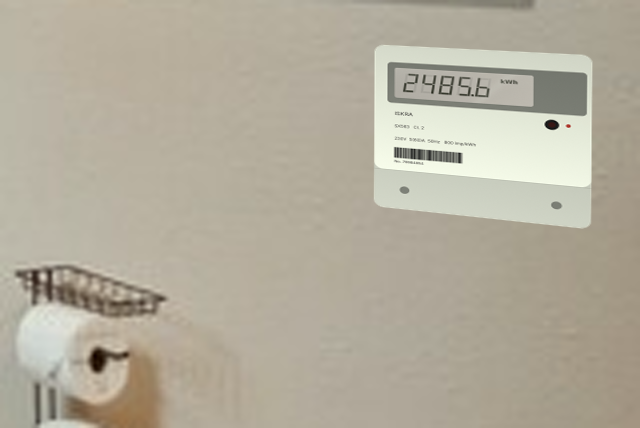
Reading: **2485.6** kWh
